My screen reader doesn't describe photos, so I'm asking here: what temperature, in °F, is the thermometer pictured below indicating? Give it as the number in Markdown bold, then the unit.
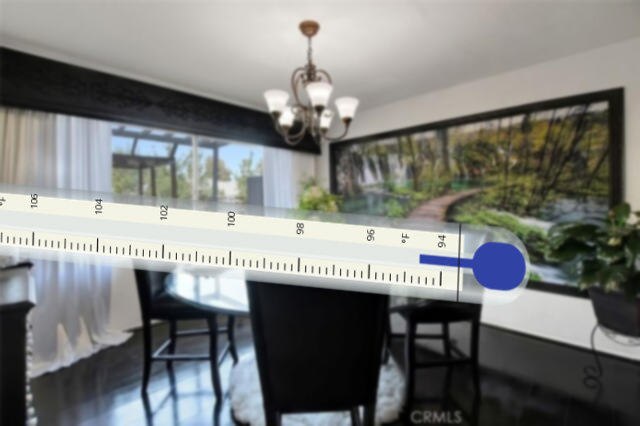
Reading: **94.6** °F
